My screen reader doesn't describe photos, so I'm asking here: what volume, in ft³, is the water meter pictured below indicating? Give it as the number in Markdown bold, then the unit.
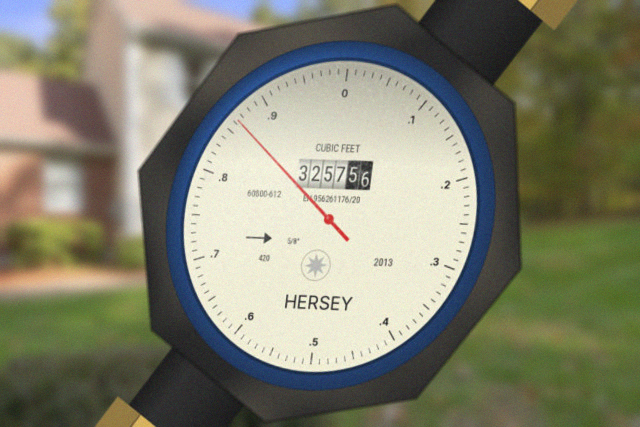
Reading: **325755.86** ft³
